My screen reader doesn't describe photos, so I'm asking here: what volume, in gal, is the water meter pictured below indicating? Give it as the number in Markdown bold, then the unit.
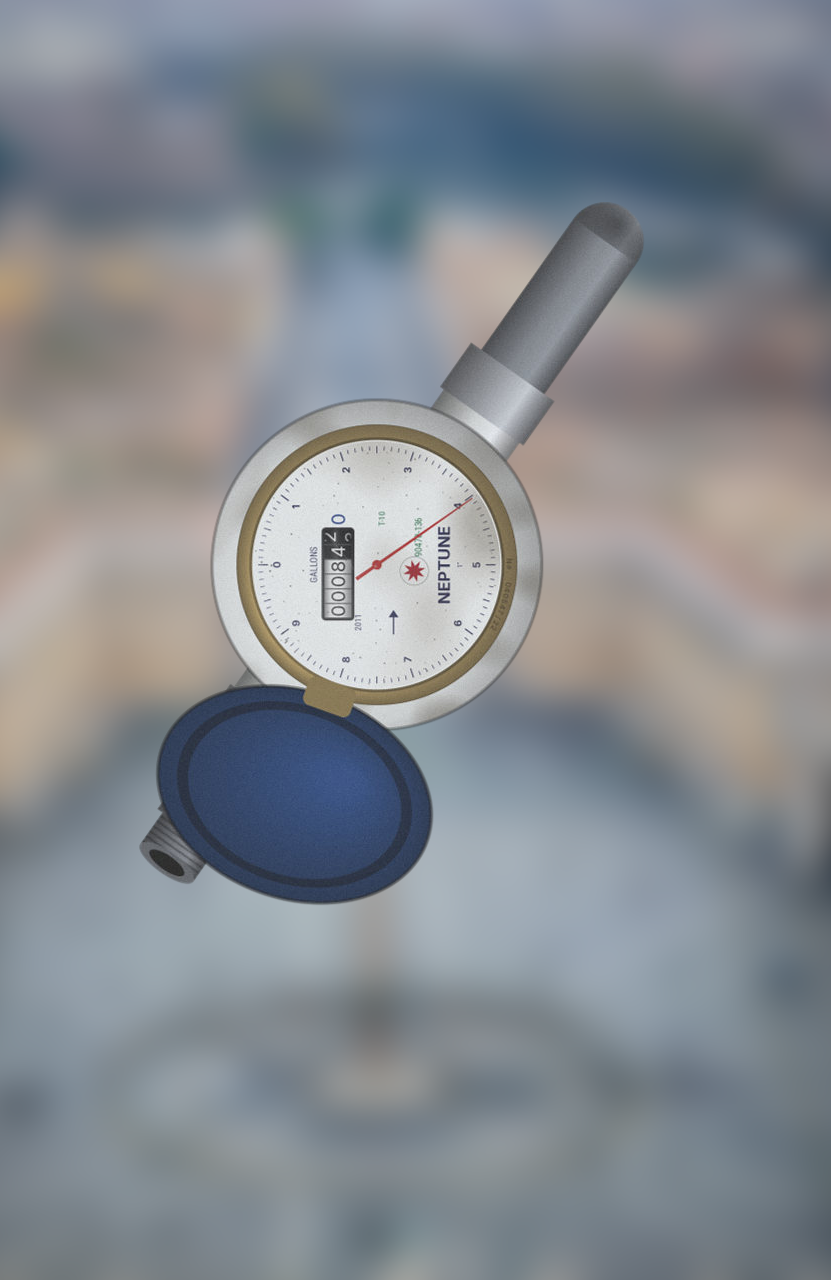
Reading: **8424.0** gal
